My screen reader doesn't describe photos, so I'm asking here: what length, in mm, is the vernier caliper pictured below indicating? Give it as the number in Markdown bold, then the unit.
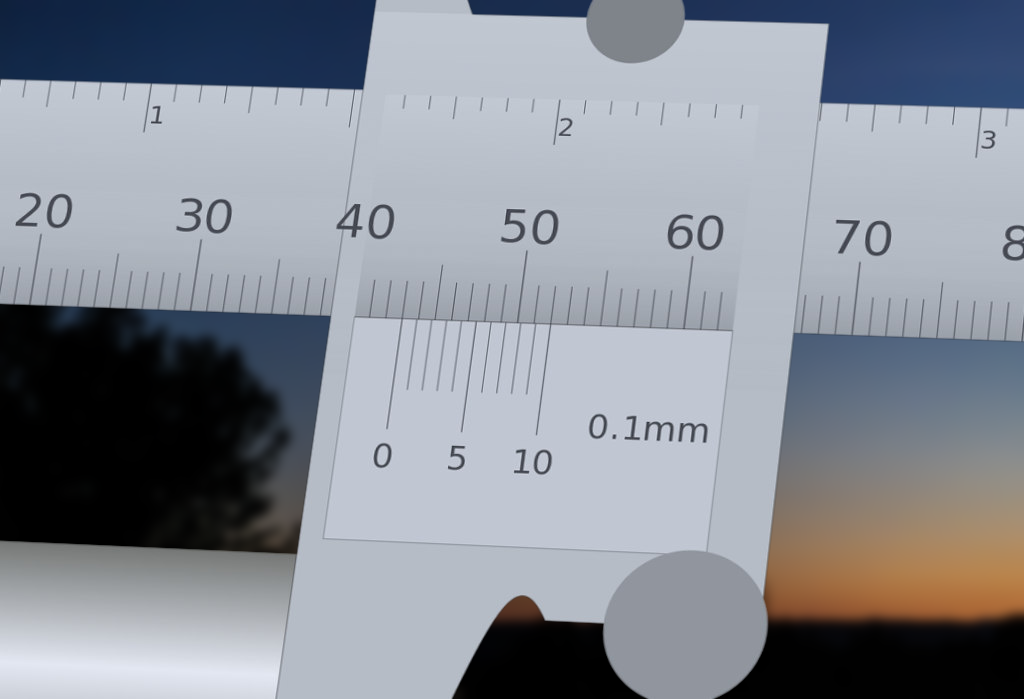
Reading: **43.0** mm
